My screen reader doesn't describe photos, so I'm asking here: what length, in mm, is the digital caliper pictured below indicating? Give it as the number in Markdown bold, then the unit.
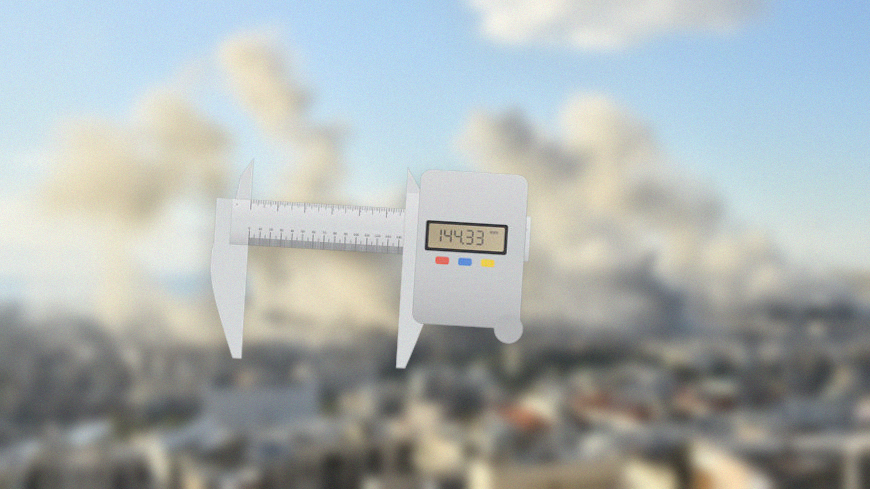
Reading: **144.33** mm
